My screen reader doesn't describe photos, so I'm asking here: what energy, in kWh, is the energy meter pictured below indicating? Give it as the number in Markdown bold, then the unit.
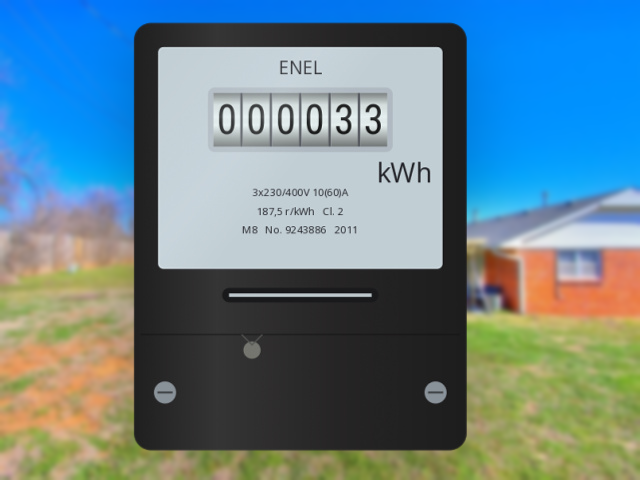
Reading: **33** kWh
